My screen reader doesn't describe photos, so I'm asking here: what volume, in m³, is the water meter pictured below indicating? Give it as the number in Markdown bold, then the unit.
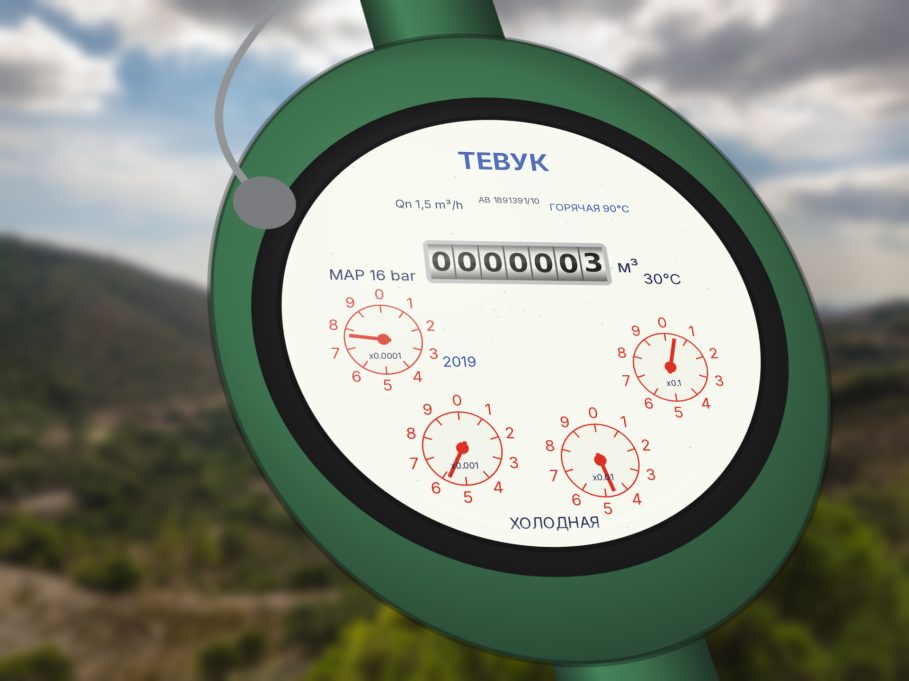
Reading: **3.0457** m³
